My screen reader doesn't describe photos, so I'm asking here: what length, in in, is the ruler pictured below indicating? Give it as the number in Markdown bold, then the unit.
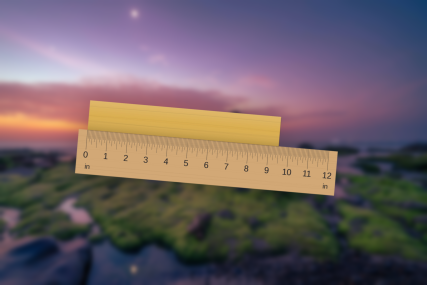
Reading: **9.5** in
